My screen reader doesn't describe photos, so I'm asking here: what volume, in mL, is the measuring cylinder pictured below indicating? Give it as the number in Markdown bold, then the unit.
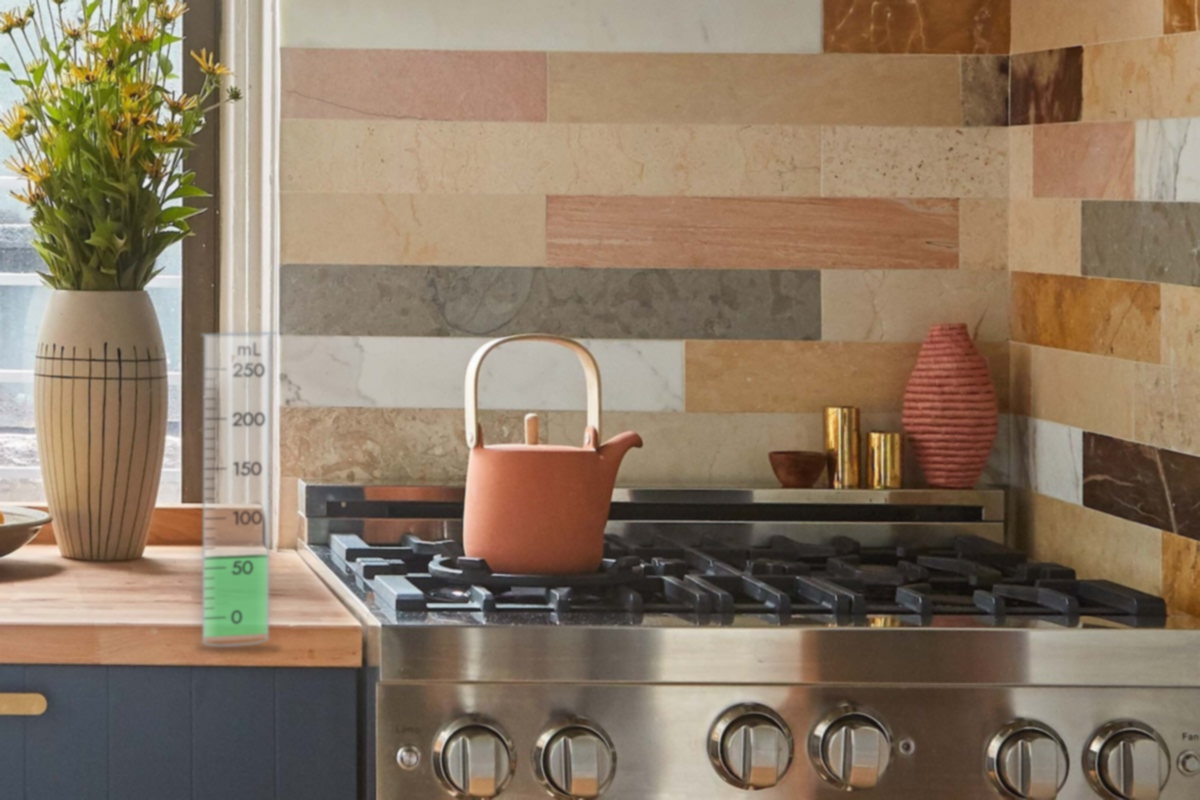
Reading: **60** mL
